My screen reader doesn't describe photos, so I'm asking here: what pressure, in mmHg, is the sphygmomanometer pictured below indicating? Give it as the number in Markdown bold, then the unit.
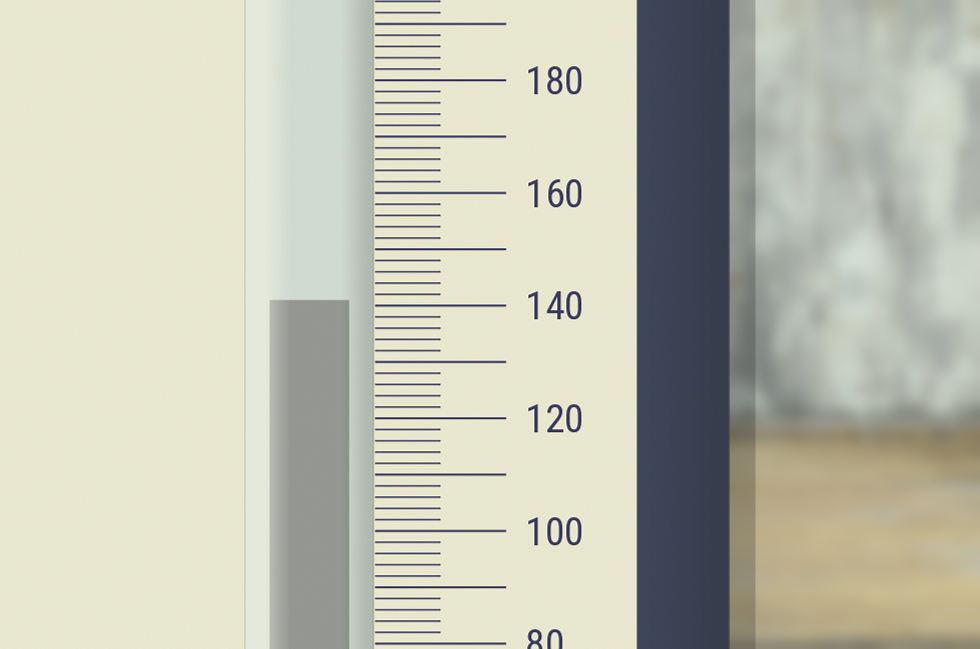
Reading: **141** mmHg
